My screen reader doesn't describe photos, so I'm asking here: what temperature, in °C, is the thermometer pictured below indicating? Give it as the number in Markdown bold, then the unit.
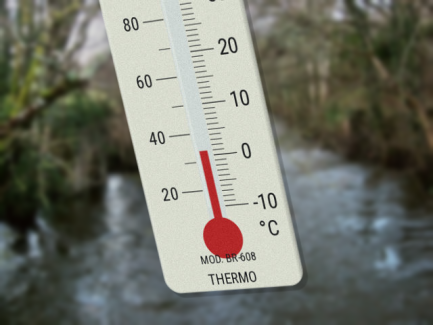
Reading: **1** °C
